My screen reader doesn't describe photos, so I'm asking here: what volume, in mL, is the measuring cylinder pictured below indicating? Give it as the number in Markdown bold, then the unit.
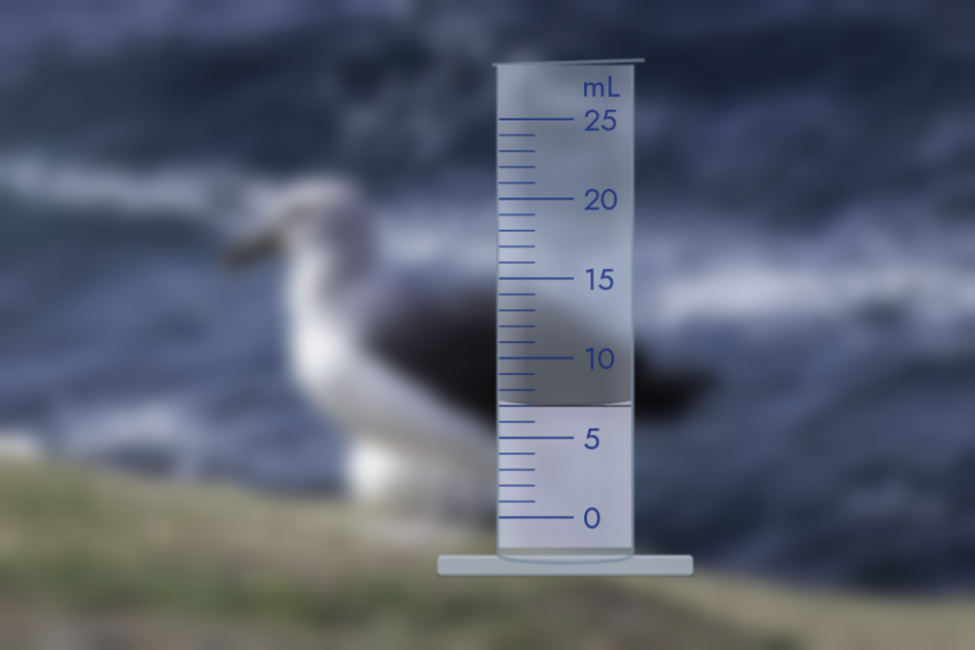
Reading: **7** mL
